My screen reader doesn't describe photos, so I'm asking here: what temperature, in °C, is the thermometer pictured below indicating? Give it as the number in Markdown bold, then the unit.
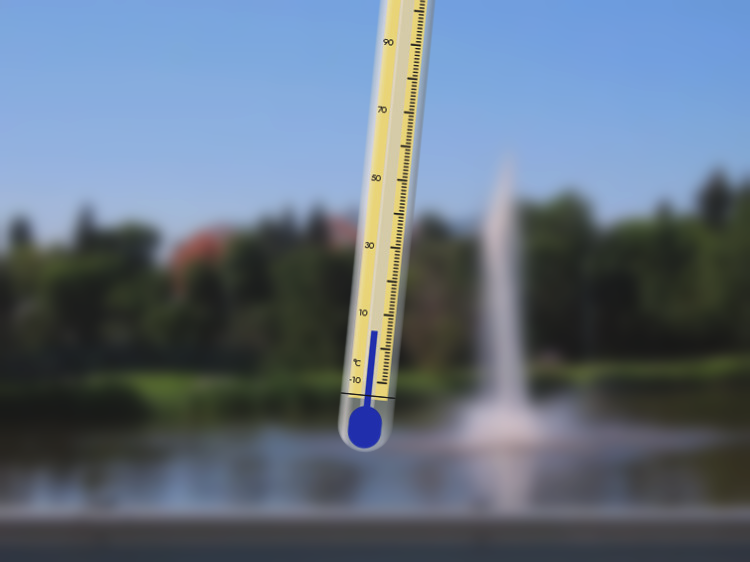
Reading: **5** °C
